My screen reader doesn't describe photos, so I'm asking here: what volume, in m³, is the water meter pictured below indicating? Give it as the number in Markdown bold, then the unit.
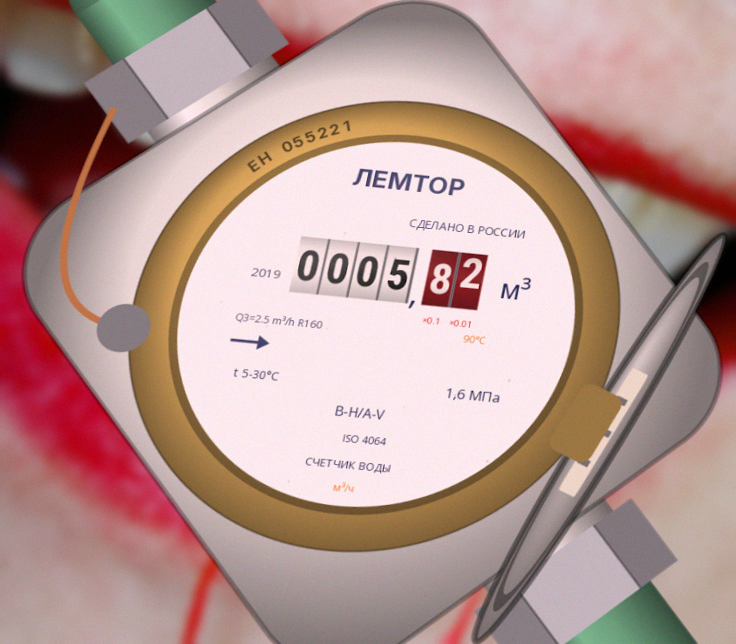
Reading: **5.82** m³
